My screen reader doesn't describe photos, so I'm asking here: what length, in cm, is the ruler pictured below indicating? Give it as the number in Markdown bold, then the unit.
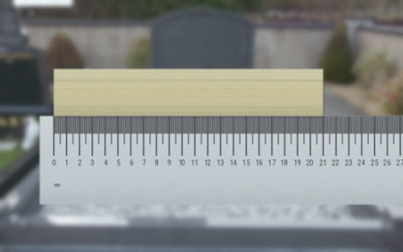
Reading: **21** cm
